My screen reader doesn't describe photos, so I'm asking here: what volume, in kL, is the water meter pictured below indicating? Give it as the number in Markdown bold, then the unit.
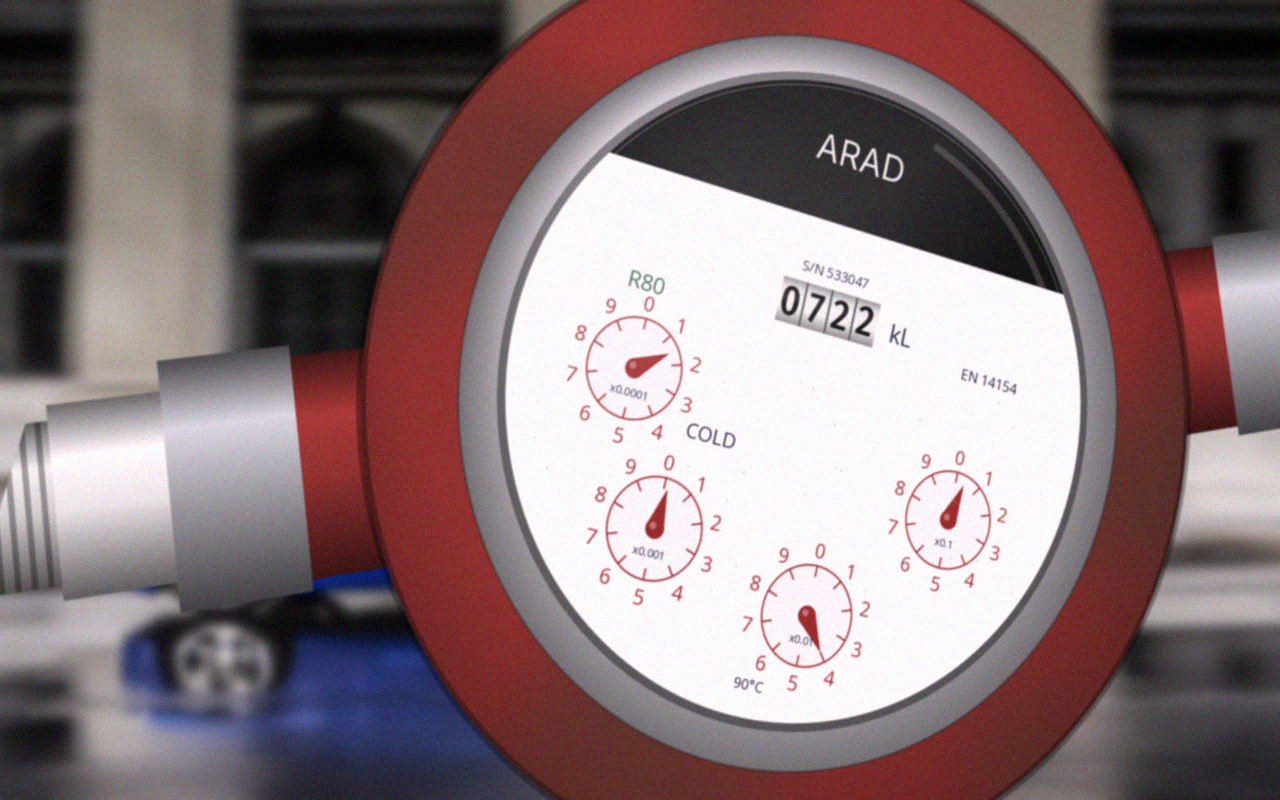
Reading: **722.0401** kL
